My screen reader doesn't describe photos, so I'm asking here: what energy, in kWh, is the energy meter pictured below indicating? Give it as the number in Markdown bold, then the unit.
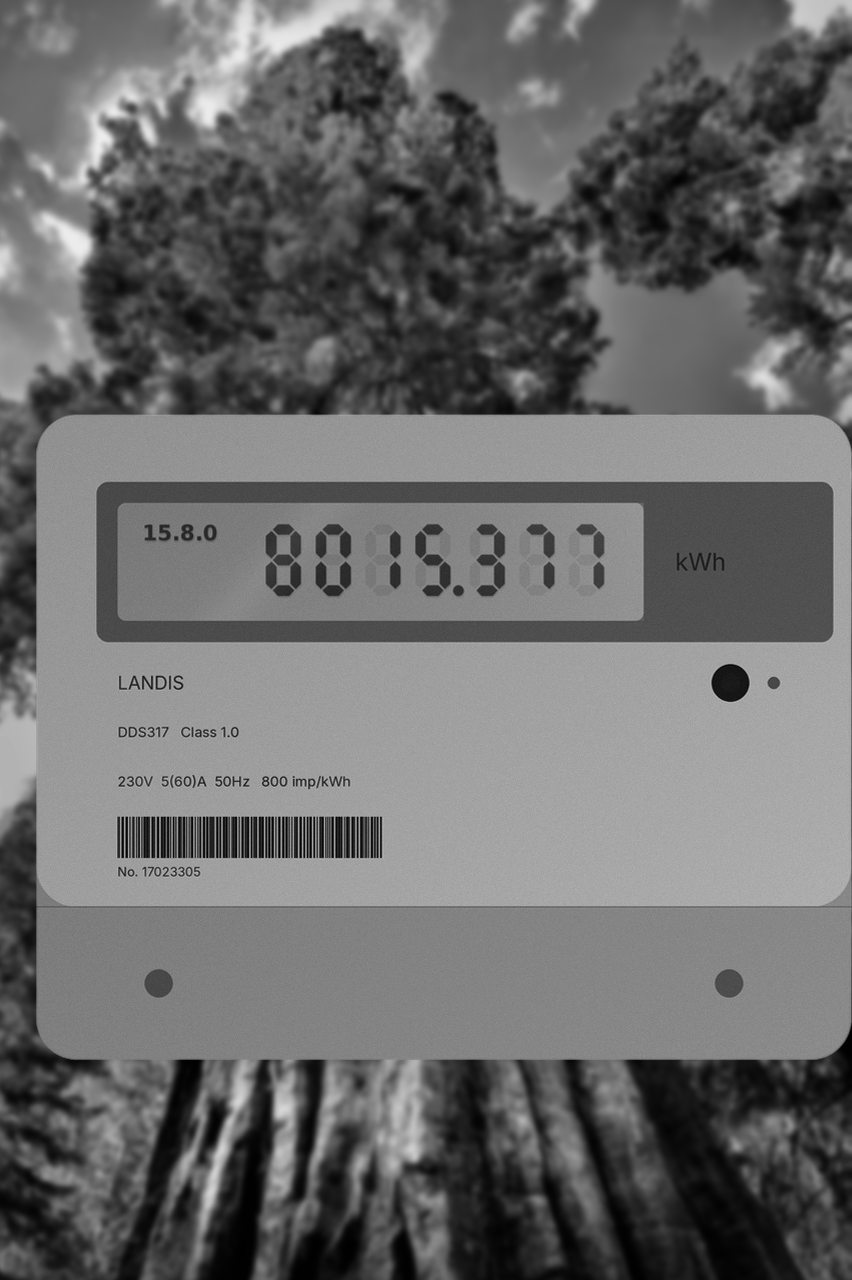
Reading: **8015.377** kWh
